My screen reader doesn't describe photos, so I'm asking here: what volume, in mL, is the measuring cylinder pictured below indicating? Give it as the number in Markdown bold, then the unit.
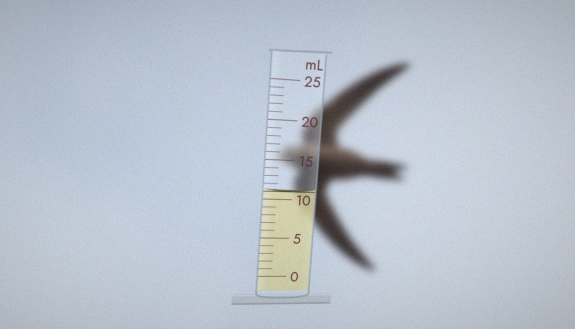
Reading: **11** mL
